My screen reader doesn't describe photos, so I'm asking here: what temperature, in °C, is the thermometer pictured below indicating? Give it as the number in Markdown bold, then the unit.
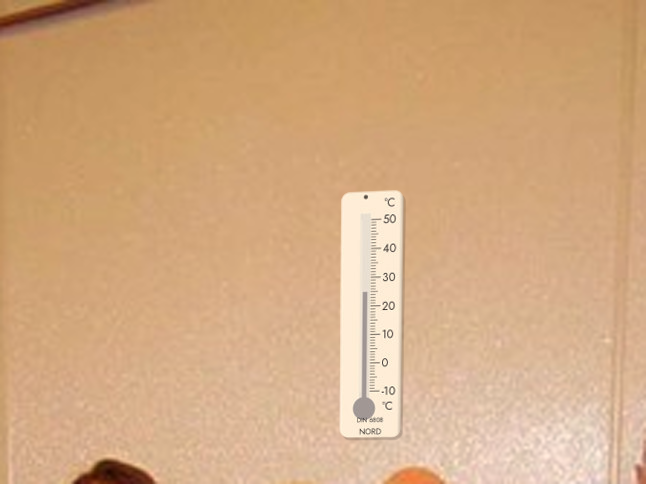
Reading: **25** °C
